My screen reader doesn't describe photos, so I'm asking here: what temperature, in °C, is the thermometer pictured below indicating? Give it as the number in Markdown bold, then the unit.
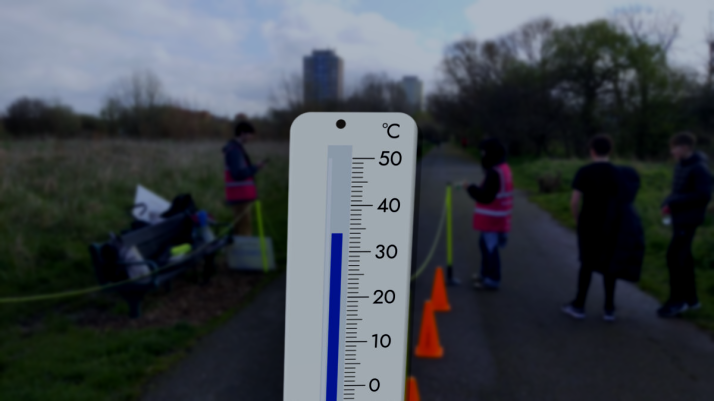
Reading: **34** °C
